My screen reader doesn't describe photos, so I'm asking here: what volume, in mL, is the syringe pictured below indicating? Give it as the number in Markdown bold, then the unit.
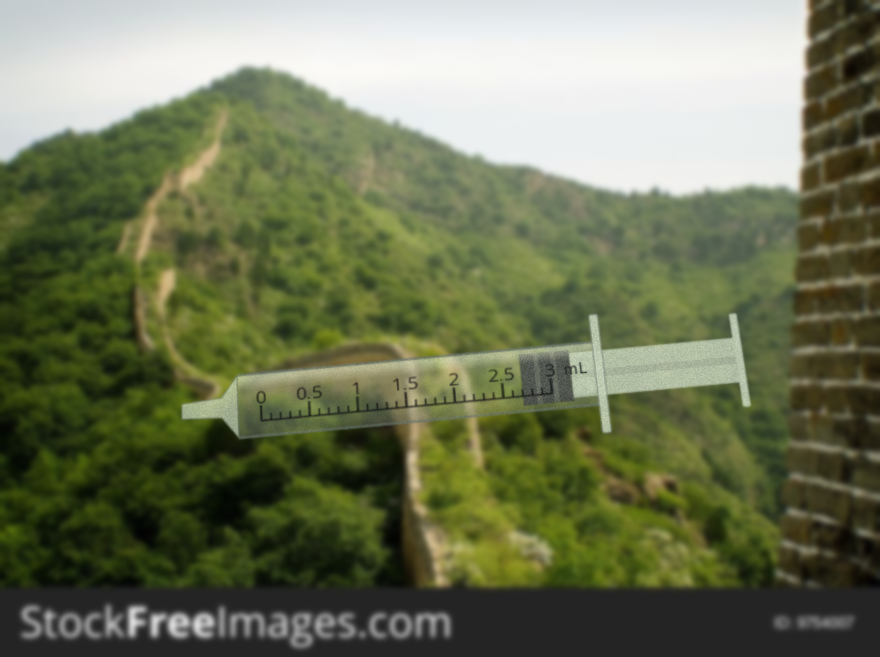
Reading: **2.7** mL
